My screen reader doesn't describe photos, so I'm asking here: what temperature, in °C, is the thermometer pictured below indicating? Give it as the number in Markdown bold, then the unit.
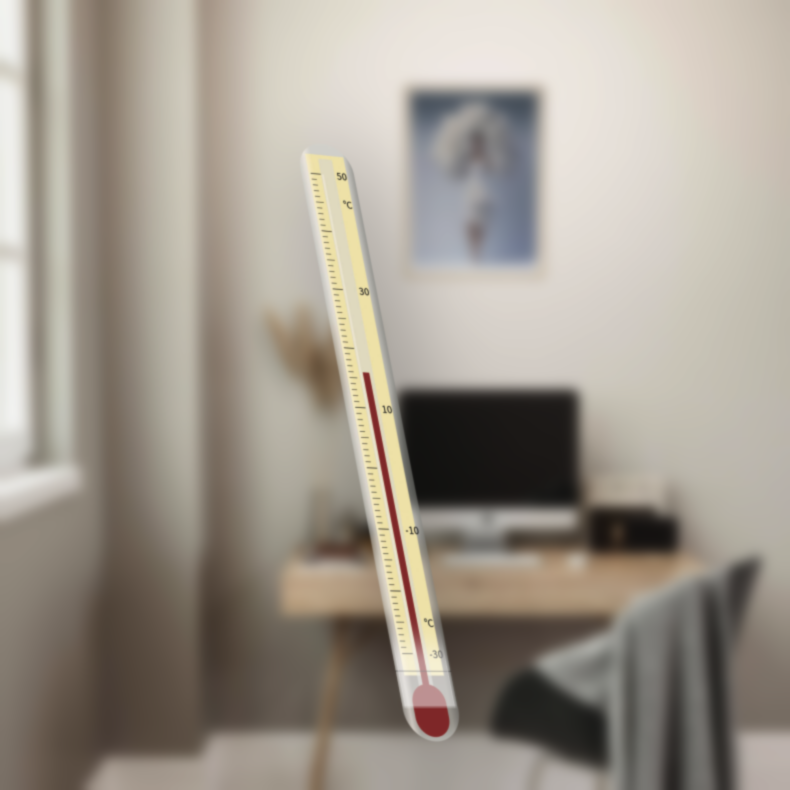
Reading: **16** °C
